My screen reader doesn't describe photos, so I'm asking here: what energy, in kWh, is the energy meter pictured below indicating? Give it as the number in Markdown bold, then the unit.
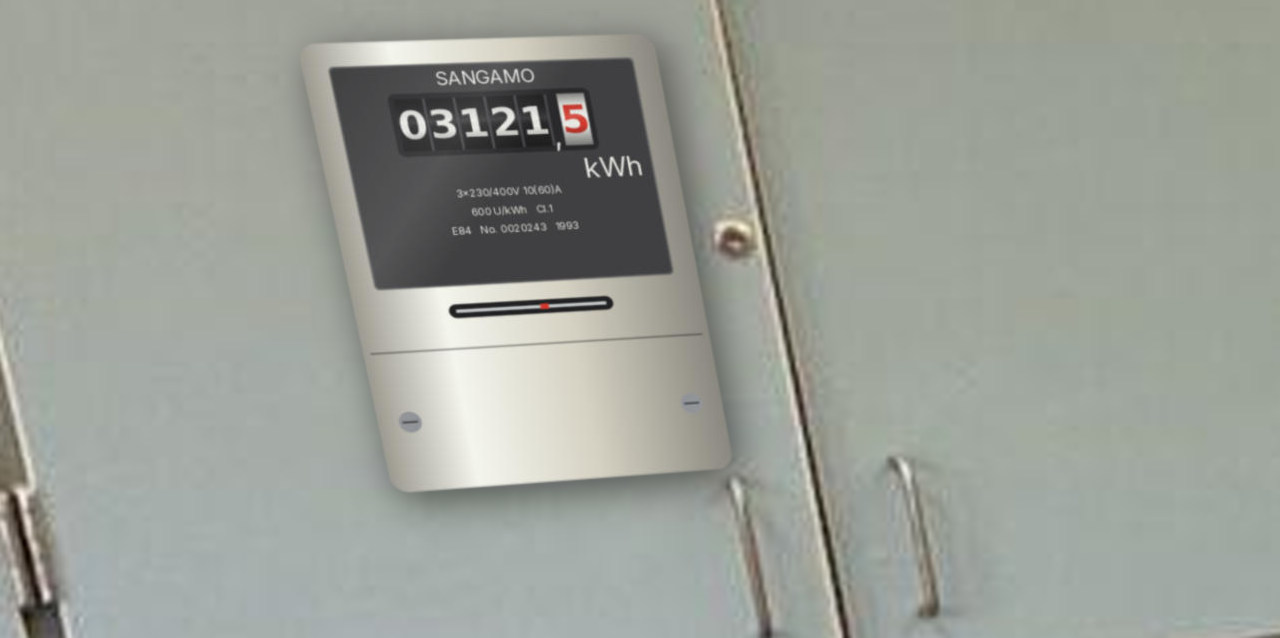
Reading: **3121.5** kWh
